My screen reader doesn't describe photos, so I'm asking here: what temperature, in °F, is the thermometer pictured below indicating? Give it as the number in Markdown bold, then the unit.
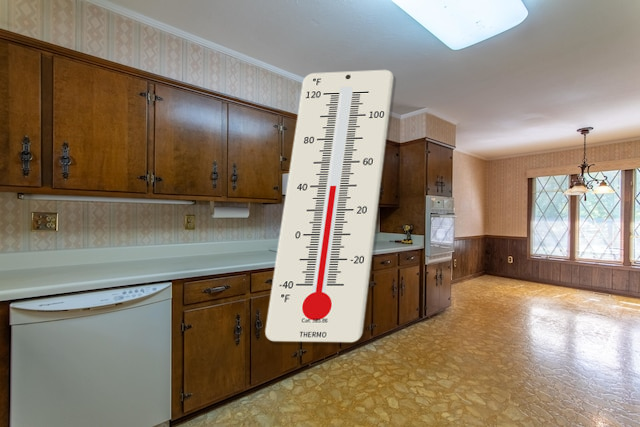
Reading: **40** °F
